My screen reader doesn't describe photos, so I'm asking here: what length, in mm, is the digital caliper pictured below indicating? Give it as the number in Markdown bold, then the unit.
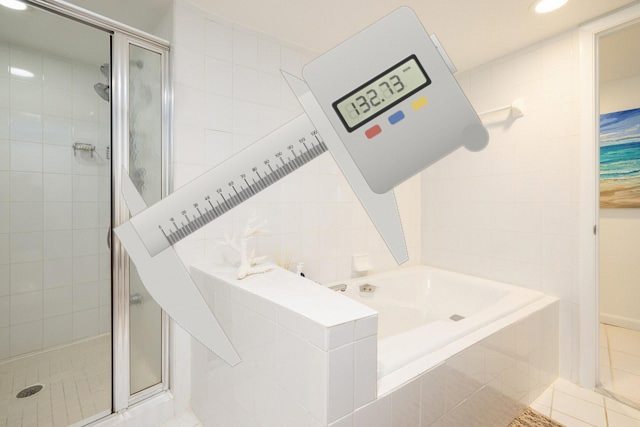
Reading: **132.73** mm
